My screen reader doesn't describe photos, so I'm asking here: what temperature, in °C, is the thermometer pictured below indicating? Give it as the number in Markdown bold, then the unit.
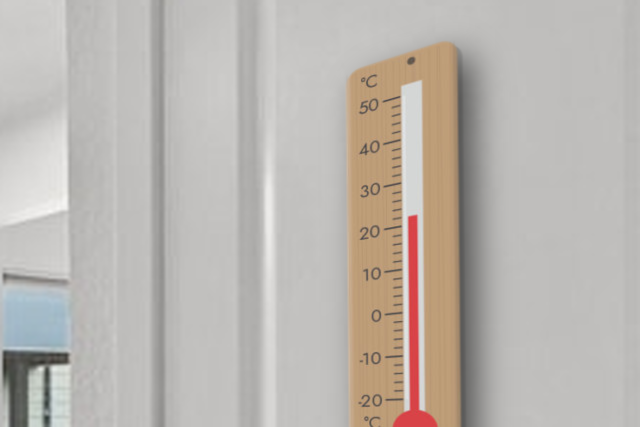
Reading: **22** °C
